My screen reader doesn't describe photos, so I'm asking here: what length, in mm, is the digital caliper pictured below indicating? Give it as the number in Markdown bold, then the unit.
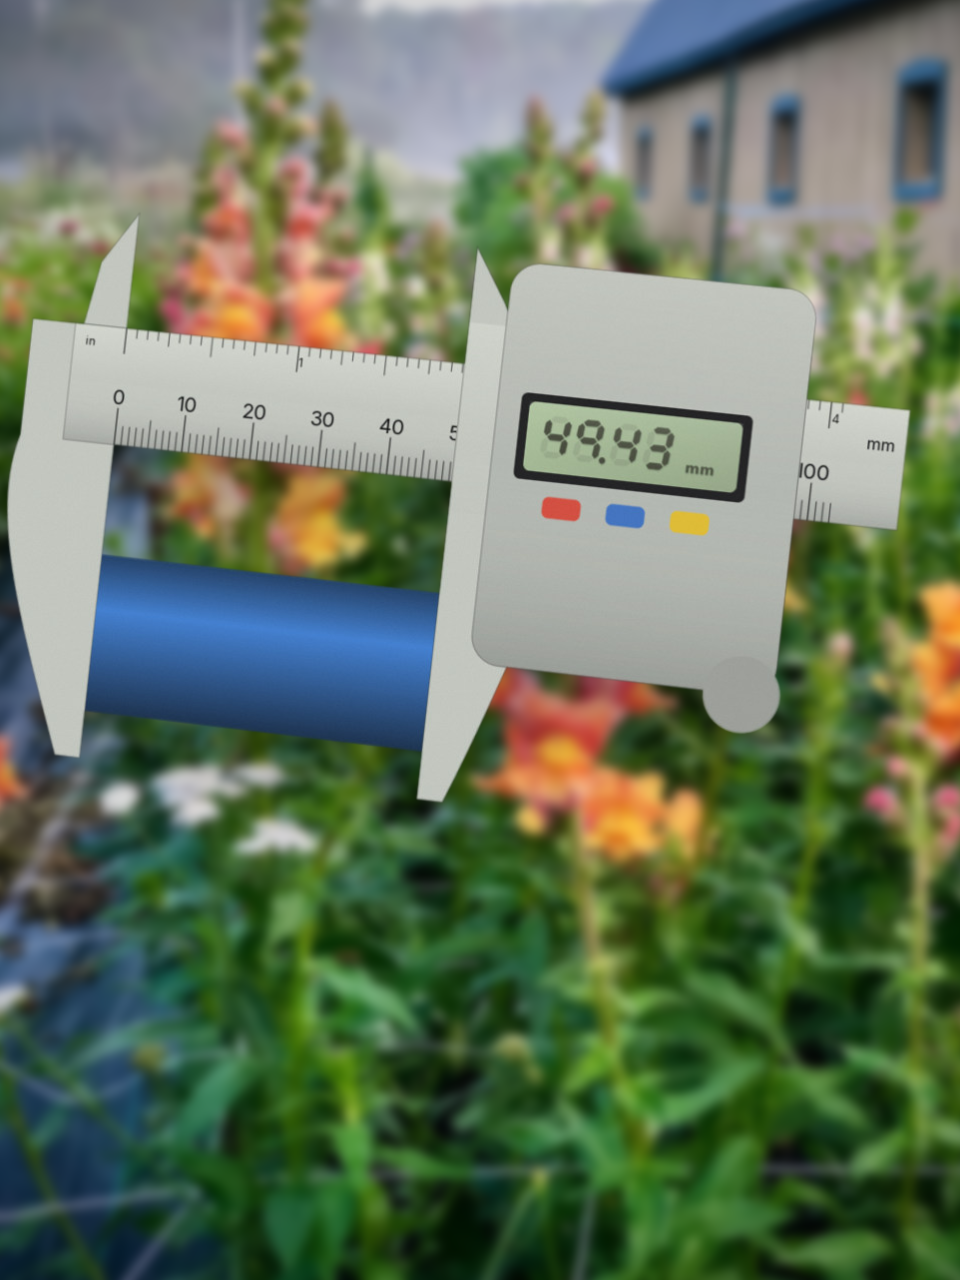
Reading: **49.43** mm
